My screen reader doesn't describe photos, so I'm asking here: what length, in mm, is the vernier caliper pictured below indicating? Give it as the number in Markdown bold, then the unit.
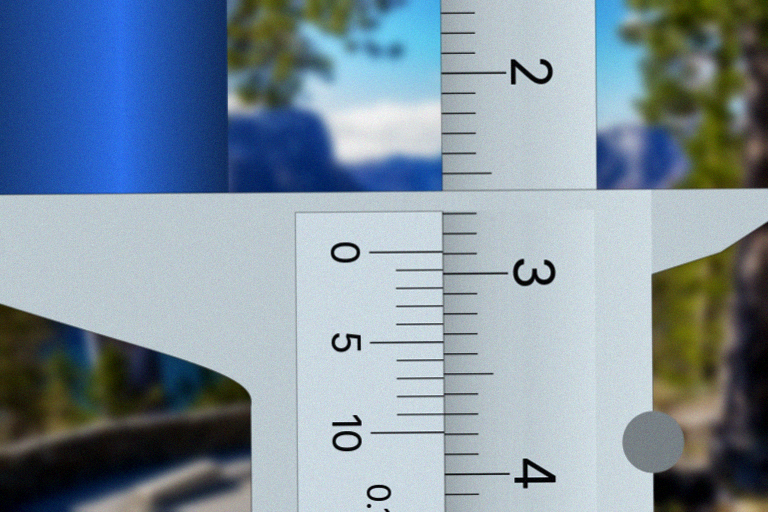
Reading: **28.9** mm
